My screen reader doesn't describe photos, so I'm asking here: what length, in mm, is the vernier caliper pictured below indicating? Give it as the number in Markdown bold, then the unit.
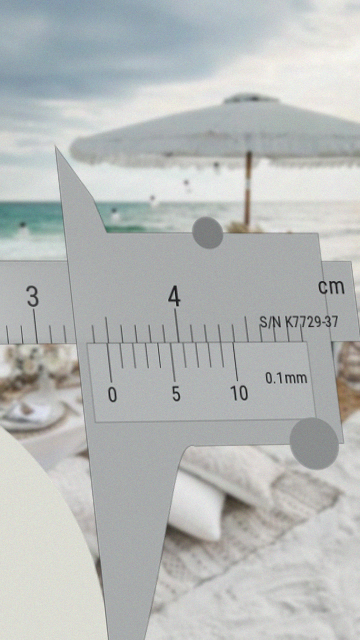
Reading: **34.9** mm
